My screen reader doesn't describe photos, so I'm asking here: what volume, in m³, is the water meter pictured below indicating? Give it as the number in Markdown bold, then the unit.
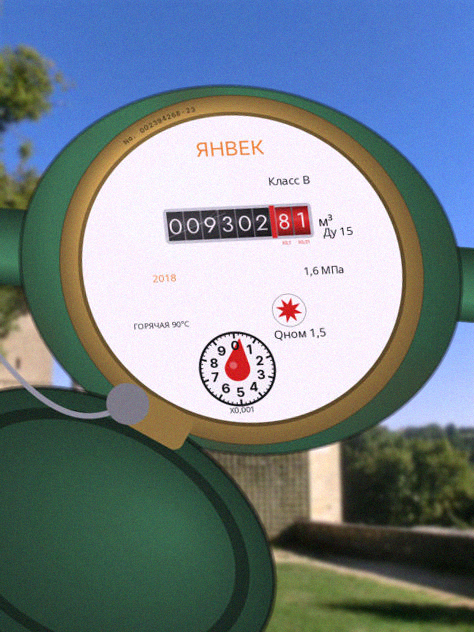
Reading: **9302.810** m³
